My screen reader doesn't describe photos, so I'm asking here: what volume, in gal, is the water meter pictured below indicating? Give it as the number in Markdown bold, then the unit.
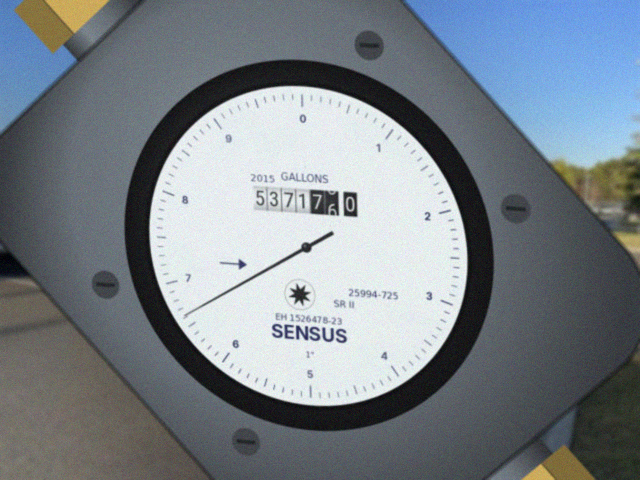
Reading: **5371756.6** gal
